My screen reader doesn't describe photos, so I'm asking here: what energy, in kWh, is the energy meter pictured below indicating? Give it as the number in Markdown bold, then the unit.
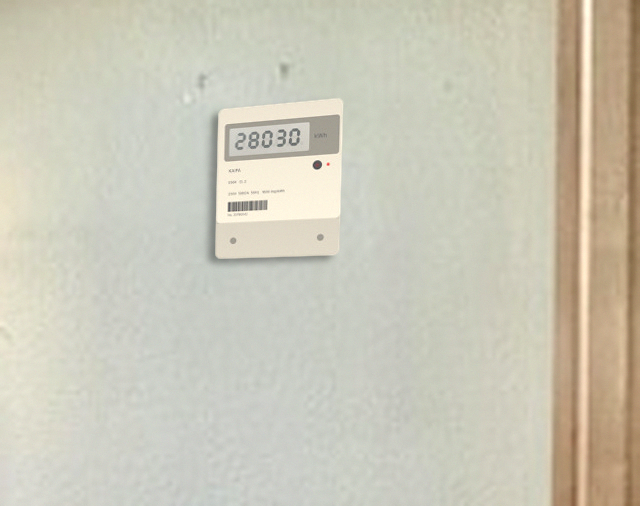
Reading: **28030** kWh
